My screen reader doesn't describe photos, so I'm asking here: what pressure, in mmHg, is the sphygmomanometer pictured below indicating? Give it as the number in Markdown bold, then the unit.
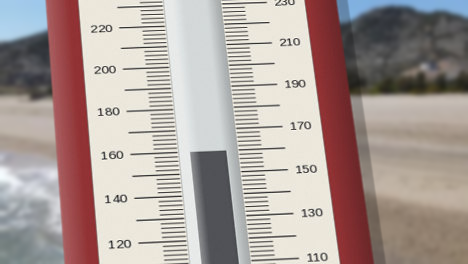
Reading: **160** mmHg
